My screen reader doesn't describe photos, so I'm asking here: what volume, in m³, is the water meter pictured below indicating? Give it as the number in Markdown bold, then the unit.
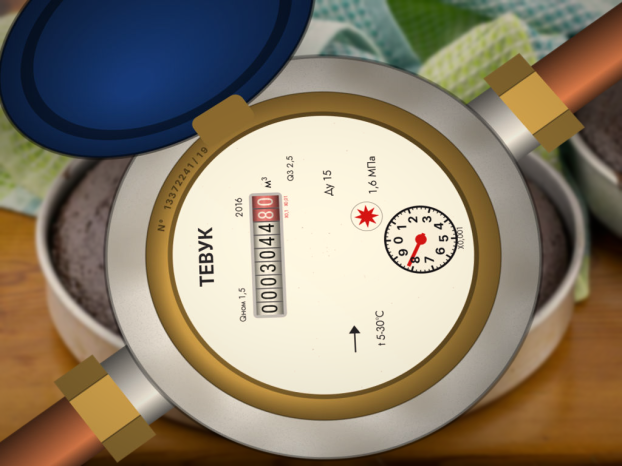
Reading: **3044.808** m³
